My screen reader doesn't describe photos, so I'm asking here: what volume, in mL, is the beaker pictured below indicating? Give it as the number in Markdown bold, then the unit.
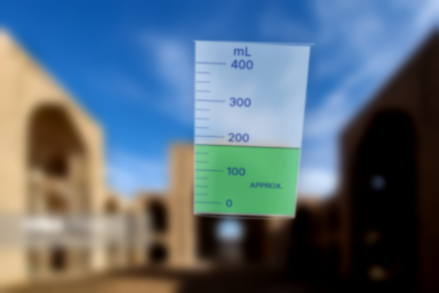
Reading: **175** mL
